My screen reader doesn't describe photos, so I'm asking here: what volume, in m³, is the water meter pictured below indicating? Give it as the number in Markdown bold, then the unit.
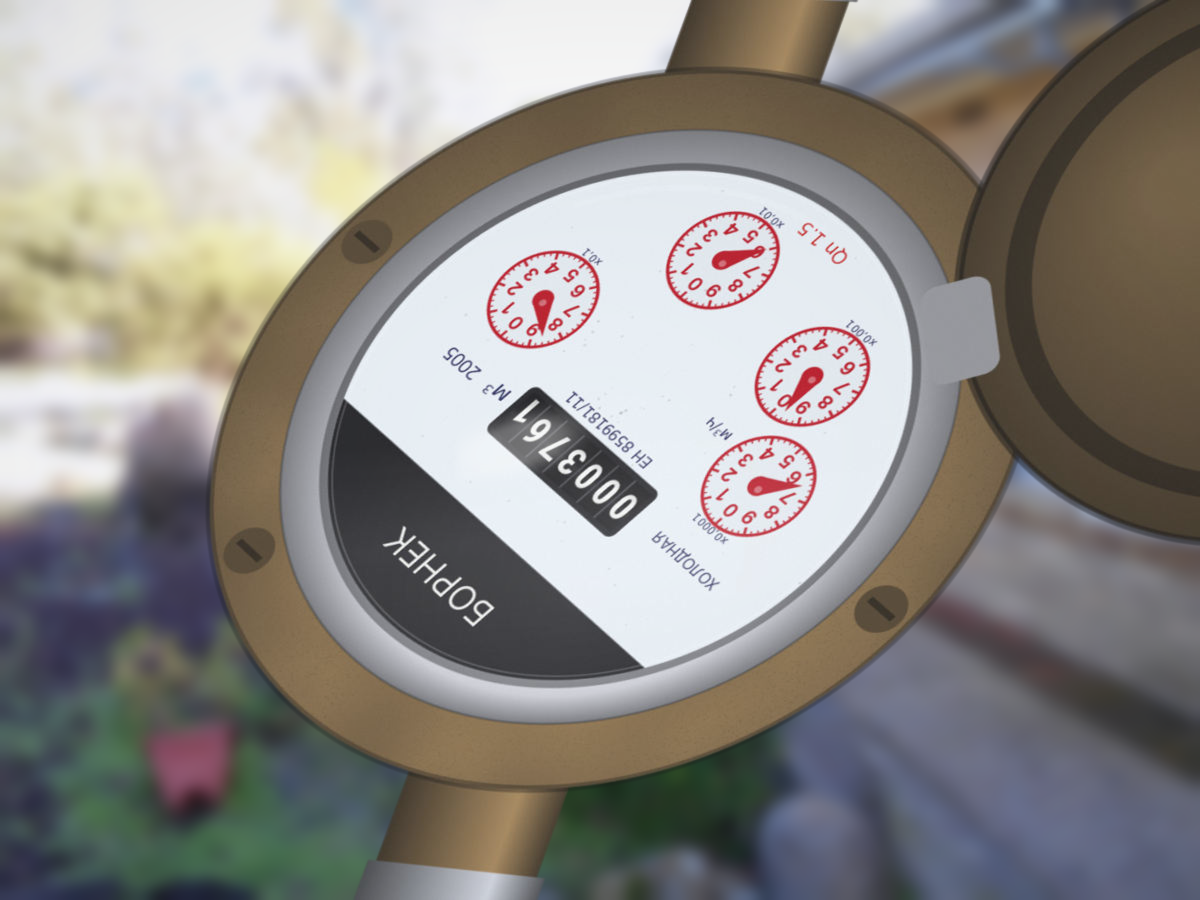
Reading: **3760.8596** m³
